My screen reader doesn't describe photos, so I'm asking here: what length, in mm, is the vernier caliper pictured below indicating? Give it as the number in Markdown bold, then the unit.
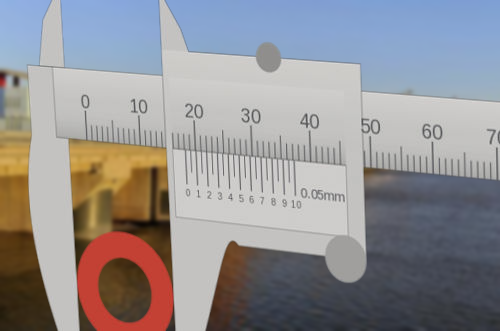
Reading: **18.2** mm
